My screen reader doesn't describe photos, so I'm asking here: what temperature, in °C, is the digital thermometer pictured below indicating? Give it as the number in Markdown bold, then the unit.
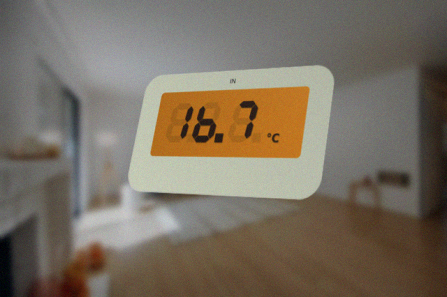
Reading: **16.7** °C
